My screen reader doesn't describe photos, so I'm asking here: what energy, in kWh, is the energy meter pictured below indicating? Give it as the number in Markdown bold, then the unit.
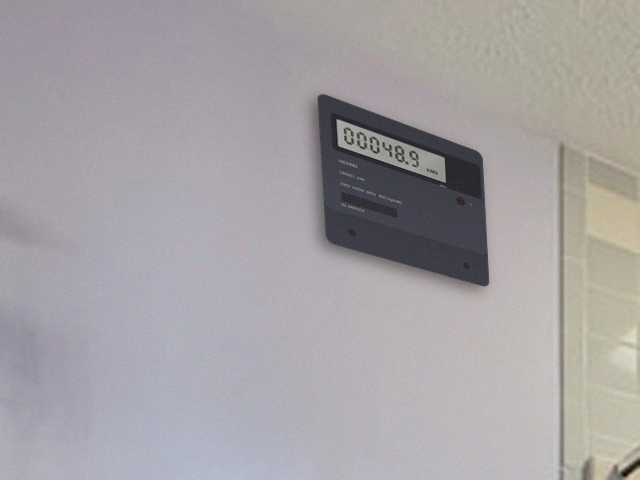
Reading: **48.9** kWh
